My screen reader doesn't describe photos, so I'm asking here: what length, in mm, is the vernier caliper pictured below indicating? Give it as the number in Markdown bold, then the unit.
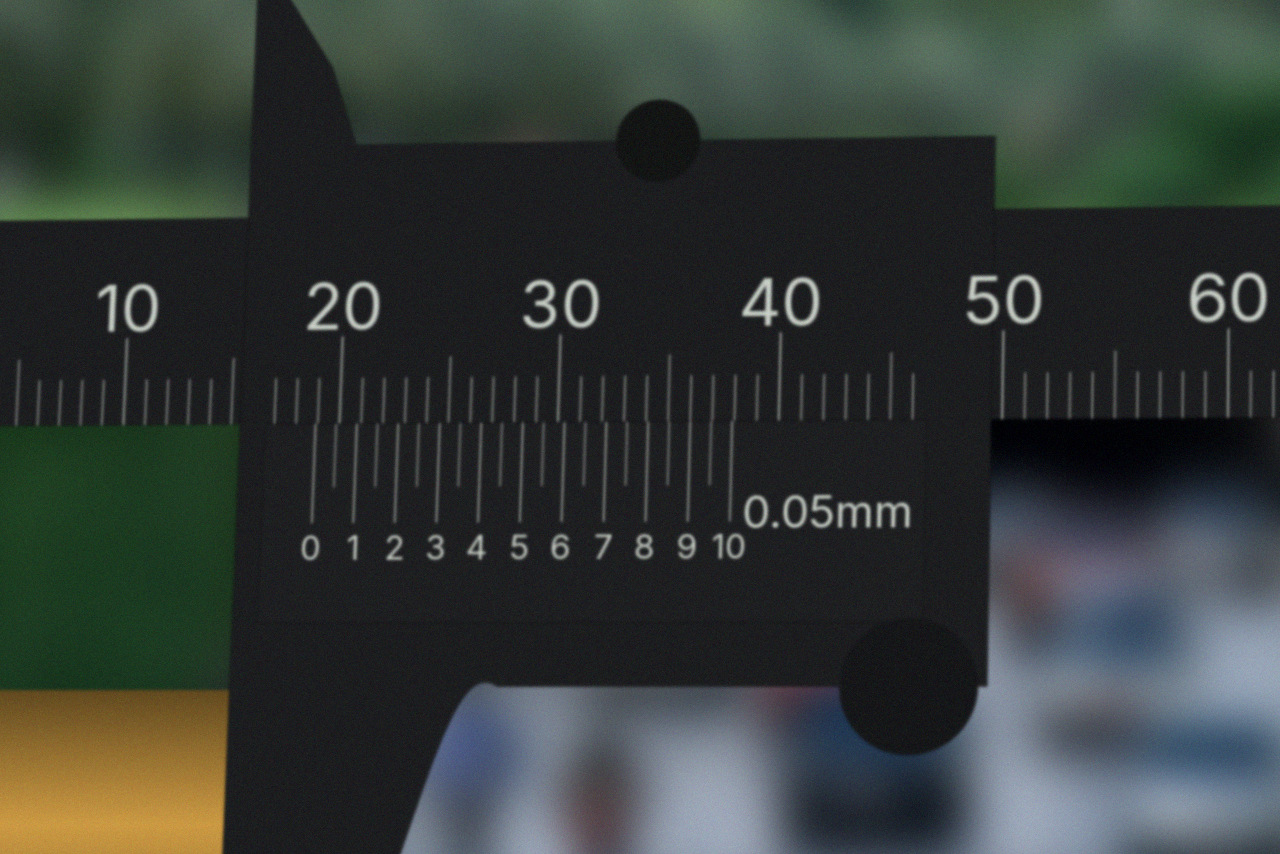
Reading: **18.9** mm
